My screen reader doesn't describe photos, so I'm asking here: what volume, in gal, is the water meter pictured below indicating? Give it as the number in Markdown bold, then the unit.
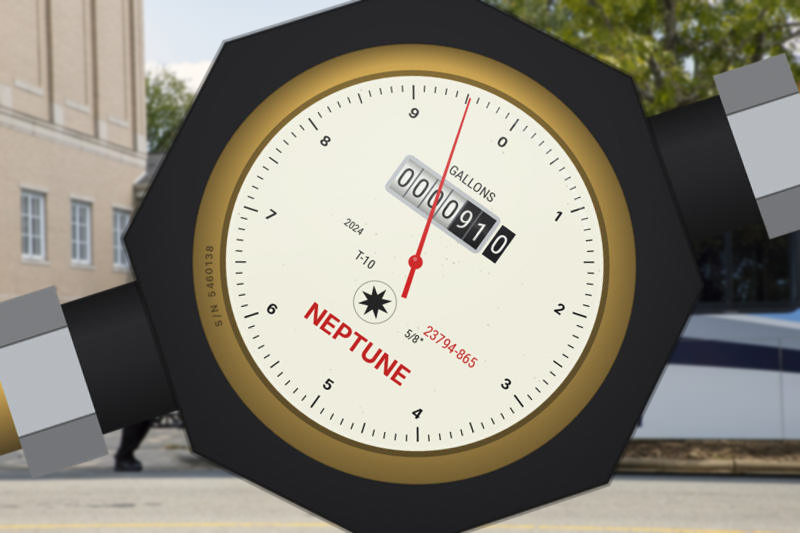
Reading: **909.5** gal
